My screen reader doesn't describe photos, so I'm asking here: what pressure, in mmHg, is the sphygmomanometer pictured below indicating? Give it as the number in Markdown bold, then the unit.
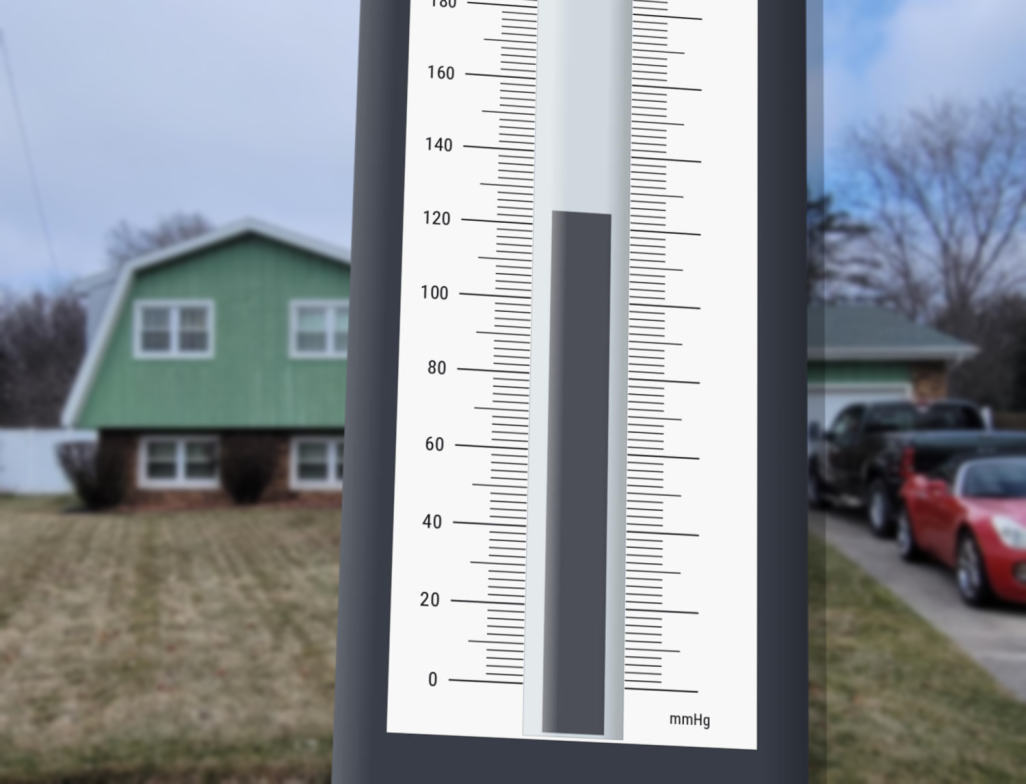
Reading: **124** mmHg
